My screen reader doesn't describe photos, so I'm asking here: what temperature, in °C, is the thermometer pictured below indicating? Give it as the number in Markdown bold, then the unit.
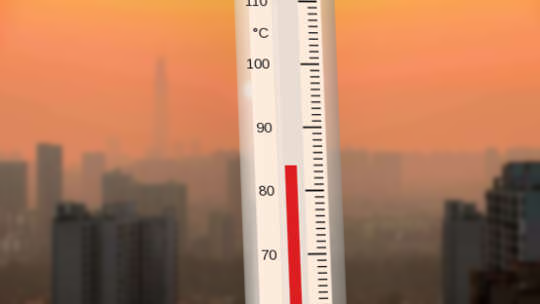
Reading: **84** °C
